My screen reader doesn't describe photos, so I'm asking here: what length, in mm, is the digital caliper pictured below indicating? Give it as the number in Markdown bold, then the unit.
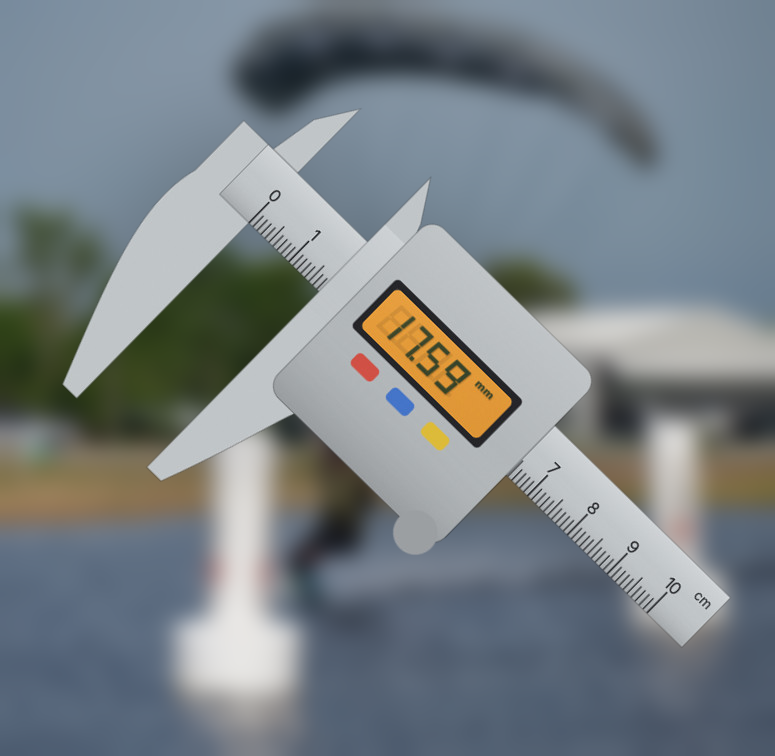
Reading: **17.59** mm
